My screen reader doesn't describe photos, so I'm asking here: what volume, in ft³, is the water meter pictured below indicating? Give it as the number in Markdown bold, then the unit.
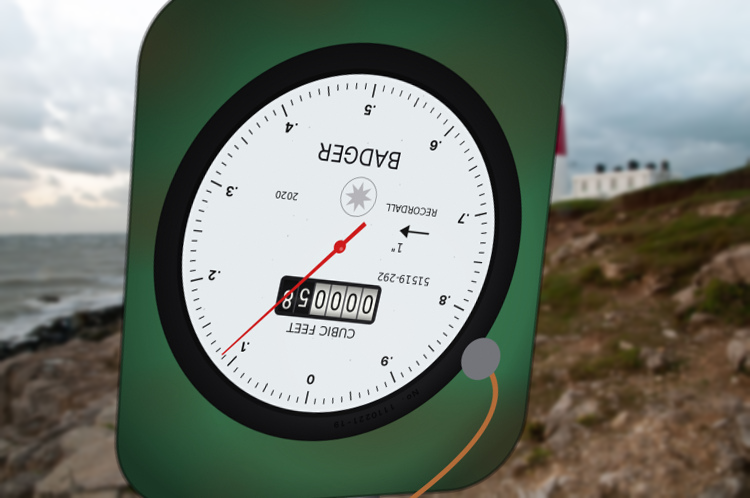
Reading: **58.11** ft³
